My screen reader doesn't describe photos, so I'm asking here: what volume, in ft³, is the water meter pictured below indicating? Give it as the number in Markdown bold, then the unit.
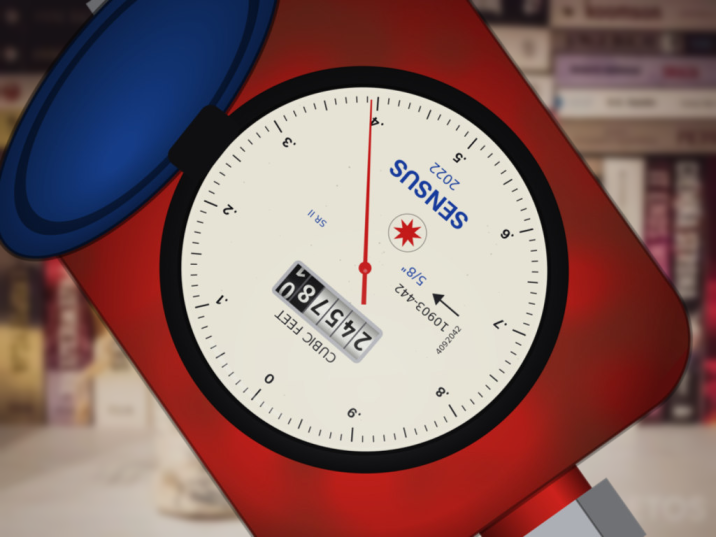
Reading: **245780.39** ft³
